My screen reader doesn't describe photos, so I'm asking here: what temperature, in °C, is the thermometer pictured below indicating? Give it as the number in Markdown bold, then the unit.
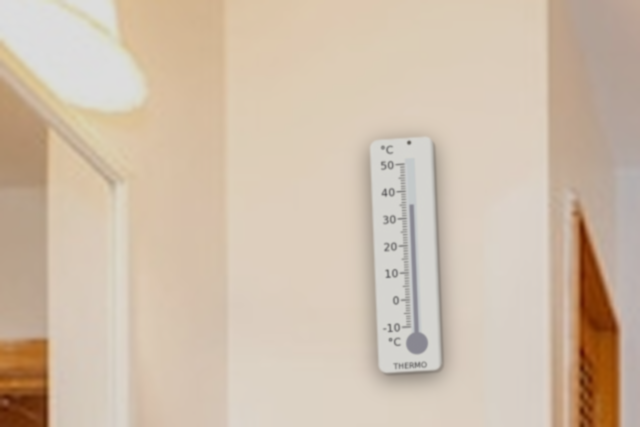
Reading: **35** °C
